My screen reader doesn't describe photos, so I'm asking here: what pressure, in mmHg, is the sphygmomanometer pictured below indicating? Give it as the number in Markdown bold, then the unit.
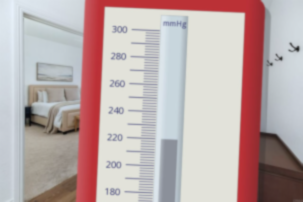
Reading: **220** mmHg
